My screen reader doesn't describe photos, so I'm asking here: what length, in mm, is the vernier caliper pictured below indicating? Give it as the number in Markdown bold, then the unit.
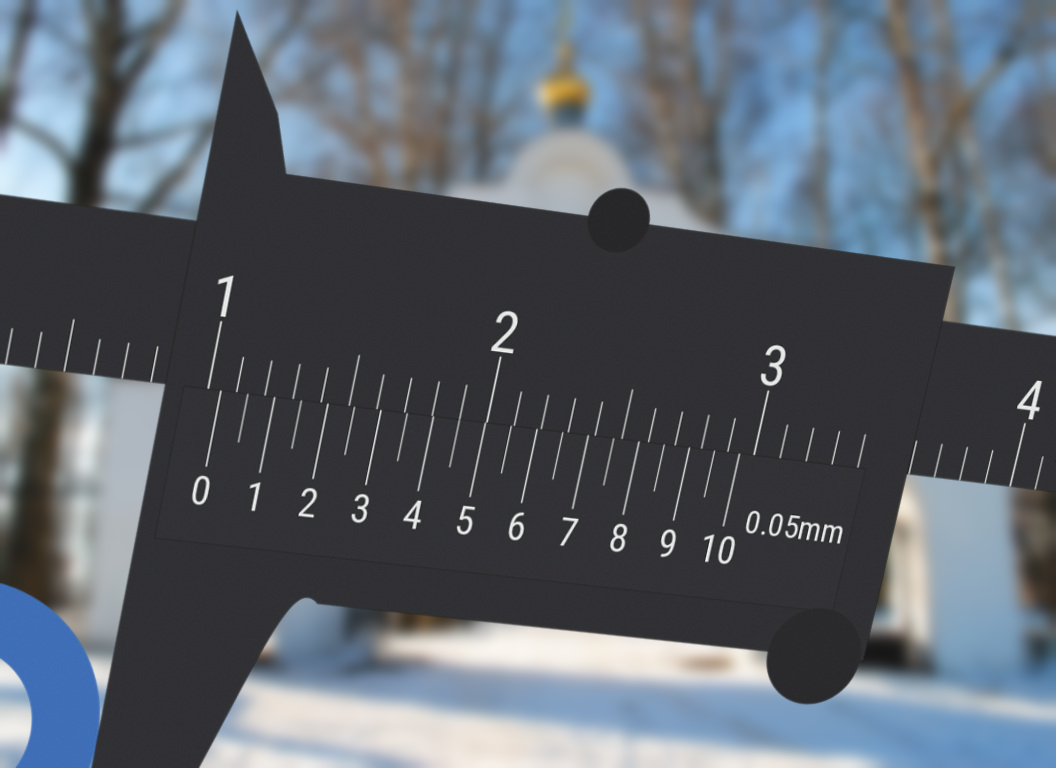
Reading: **10.45** mm
